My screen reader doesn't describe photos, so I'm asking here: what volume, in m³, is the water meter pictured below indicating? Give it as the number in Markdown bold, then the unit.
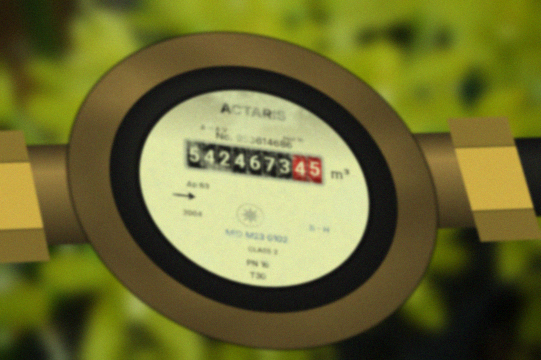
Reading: **5424673.45** m³
